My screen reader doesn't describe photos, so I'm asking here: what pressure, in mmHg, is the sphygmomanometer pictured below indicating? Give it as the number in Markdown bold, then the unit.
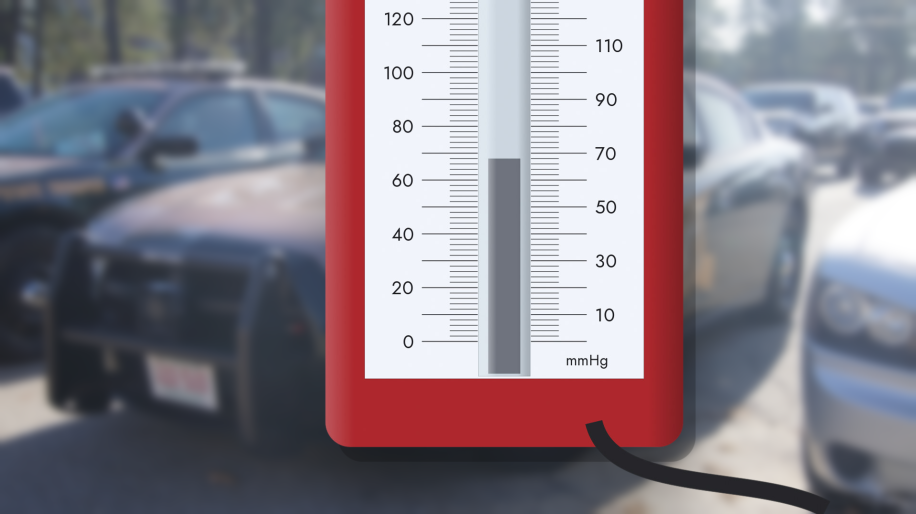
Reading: **68** mmHg
